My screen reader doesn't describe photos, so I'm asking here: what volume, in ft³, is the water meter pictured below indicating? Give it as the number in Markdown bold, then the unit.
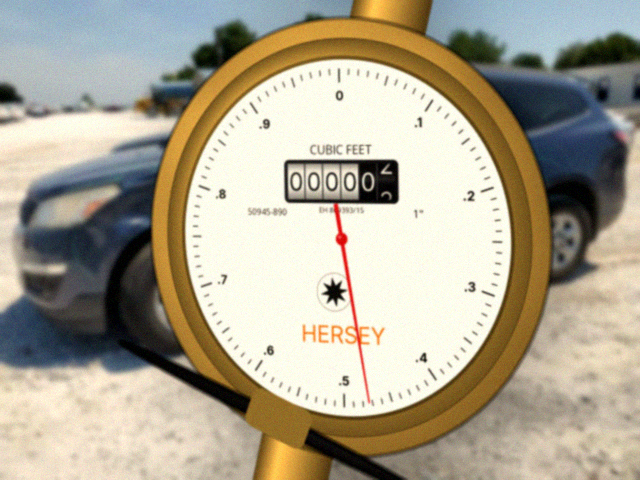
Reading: **2.47** ft³
